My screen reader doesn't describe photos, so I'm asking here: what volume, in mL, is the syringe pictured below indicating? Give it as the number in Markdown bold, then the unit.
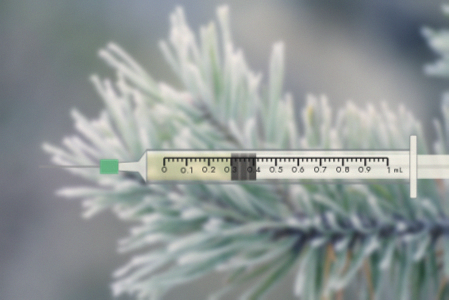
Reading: **0.3** mL
